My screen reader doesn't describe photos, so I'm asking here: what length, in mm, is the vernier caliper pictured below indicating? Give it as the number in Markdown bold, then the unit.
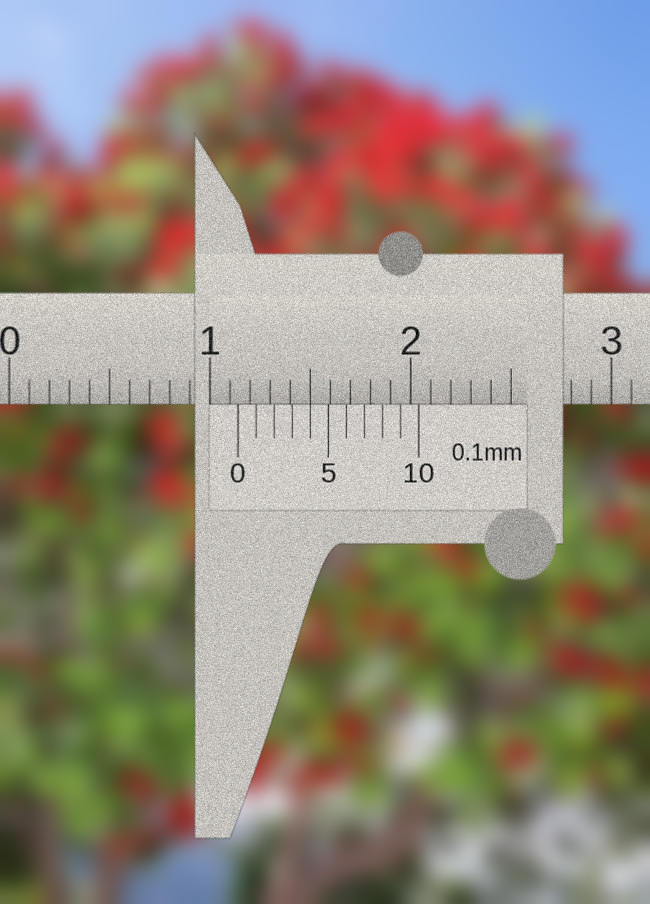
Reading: **11.4** mm
